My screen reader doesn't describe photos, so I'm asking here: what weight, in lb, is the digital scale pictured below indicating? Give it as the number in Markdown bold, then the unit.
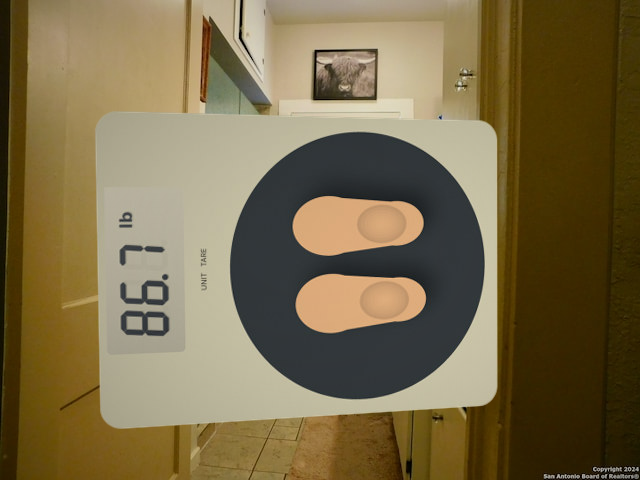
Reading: **86.7** lb
